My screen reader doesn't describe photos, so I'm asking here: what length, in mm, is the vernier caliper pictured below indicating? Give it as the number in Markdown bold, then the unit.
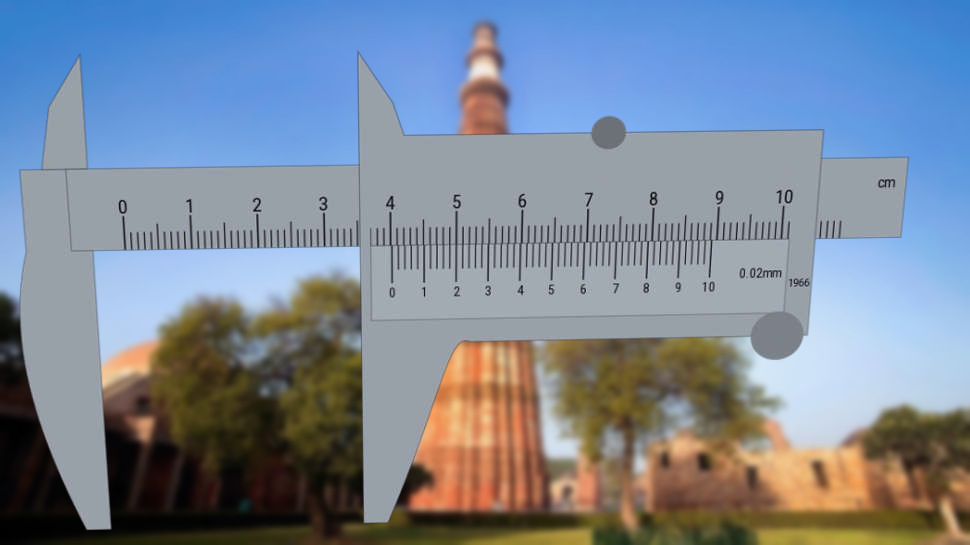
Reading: **40.2** mm
